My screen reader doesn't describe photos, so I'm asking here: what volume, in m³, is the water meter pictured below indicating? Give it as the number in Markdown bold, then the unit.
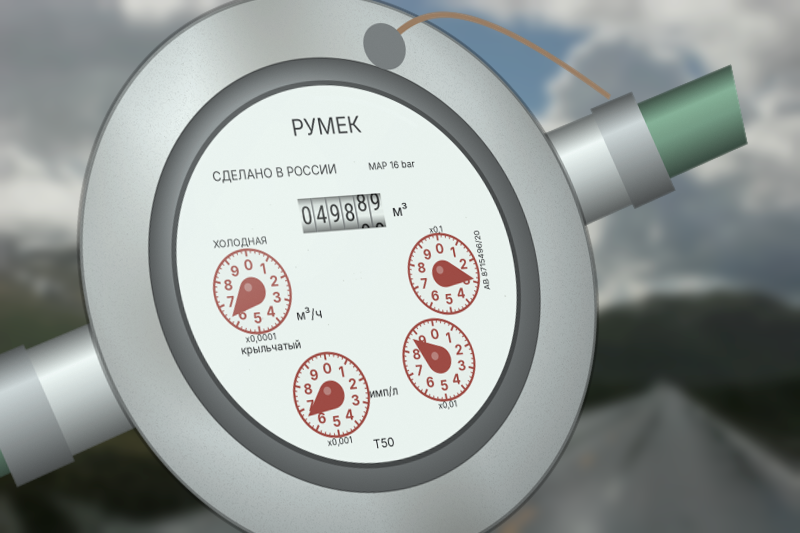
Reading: **49889.2866** m³
